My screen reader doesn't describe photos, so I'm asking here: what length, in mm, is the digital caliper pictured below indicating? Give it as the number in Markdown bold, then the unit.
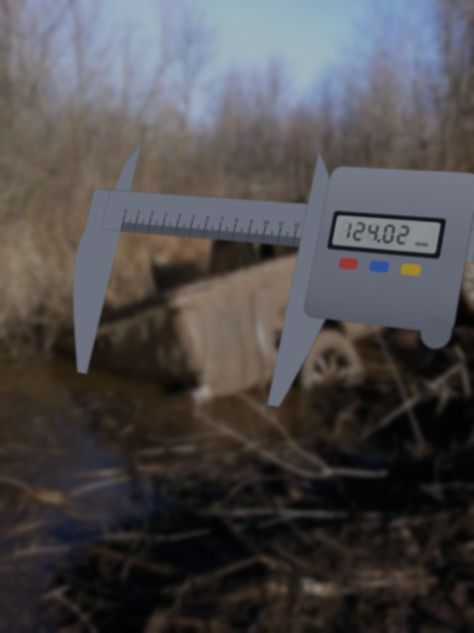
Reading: **124.02** mm
